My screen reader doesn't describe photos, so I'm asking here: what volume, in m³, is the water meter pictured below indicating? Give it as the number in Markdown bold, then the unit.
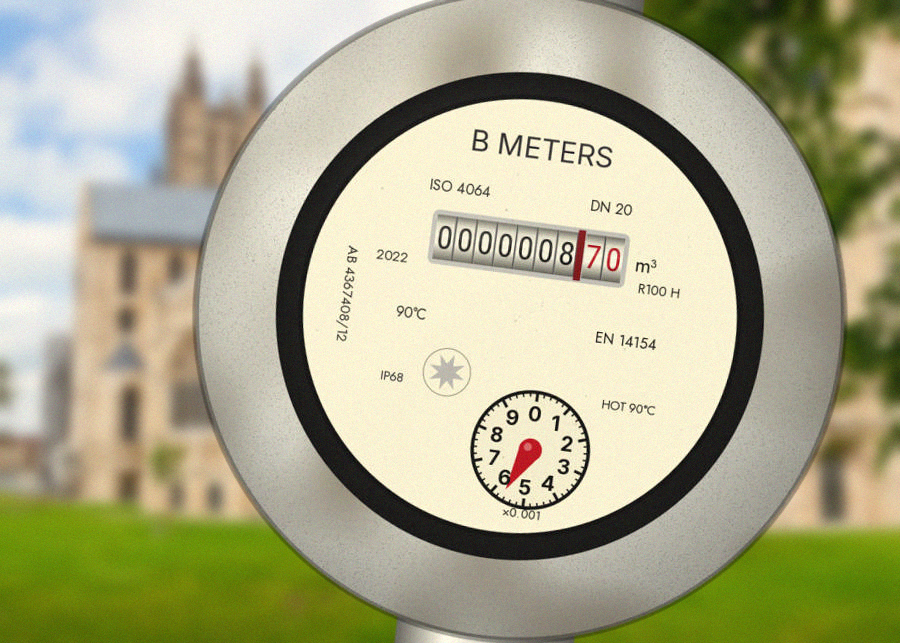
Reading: **8.705** m³
